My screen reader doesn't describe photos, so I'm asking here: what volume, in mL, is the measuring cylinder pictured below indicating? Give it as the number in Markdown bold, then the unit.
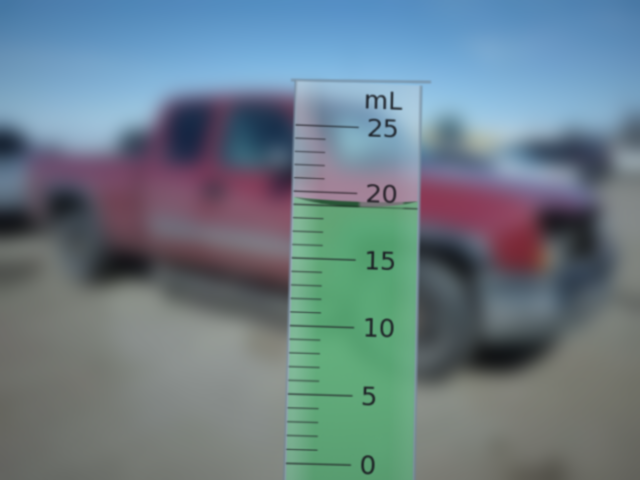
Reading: **19** mL
